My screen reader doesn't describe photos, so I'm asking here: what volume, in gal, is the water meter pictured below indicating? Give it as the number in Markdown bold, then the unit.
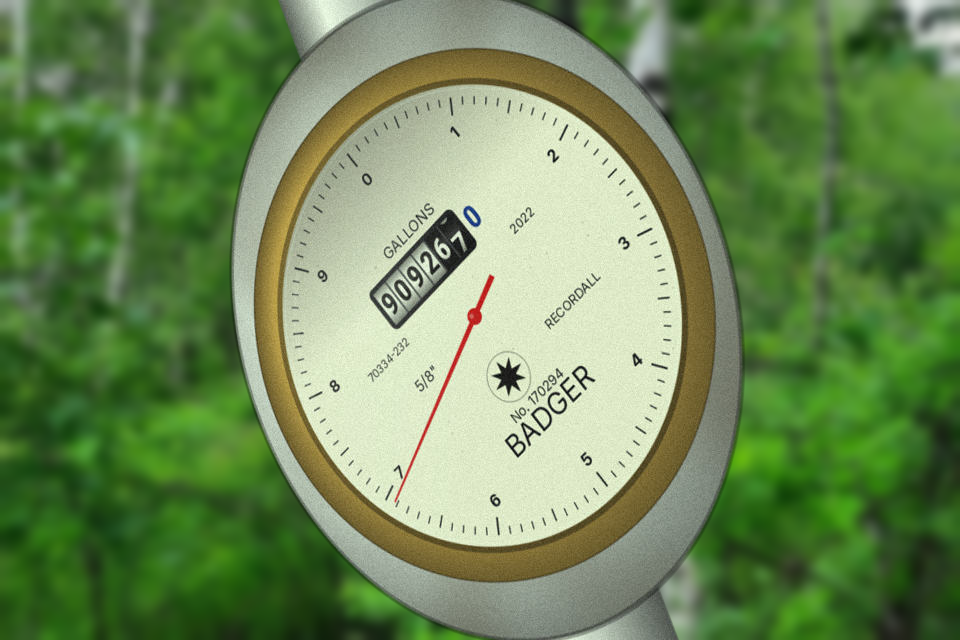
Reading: **9092666.9** gal
